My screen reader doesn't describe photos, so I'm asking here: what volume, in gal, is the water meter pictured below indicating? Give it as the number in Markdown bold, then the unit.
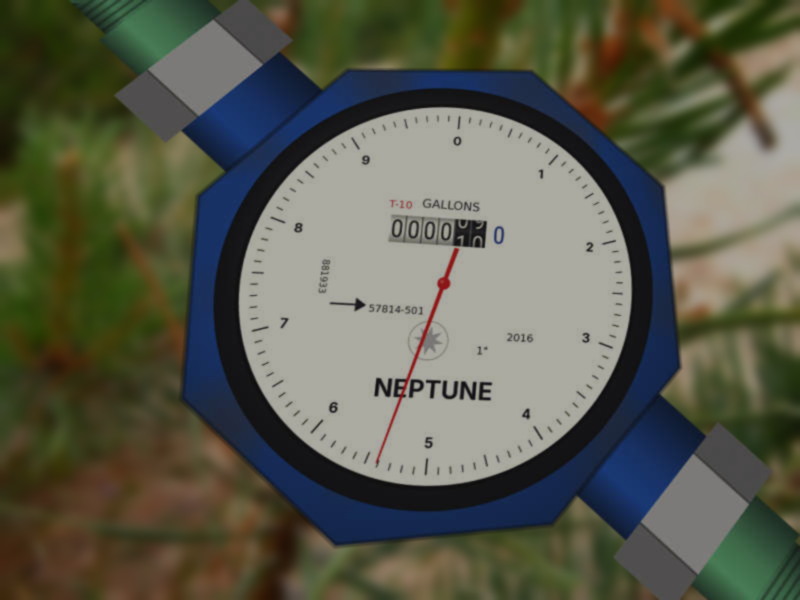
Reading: **95.4** gal
